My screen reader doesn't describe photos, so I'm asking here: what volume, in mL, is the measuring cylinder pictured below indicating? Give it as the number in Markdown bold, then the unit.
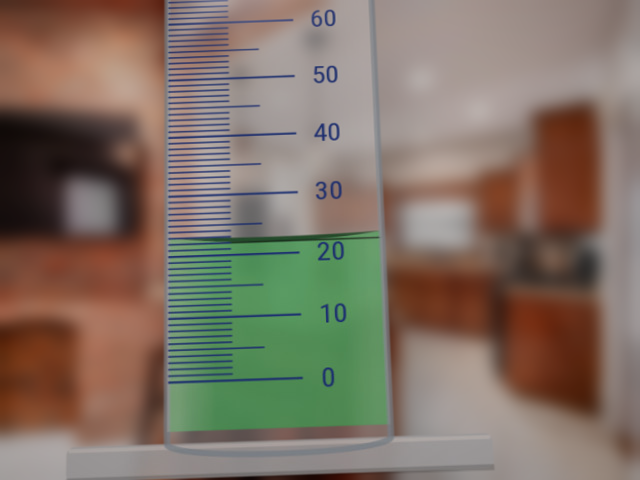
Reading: **22** mL
